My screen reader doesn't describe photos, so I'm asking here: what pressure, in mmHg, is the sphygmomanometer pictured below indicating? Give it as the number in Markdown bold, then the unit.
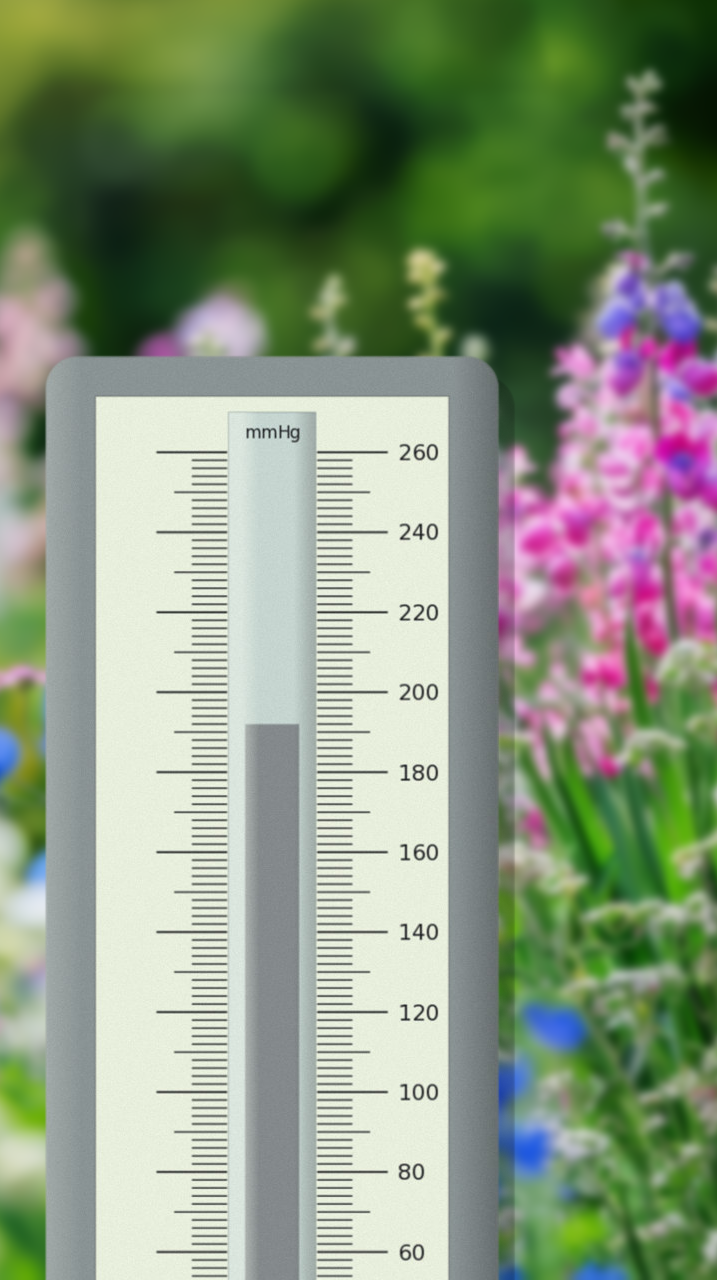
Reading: **192** mmHg
